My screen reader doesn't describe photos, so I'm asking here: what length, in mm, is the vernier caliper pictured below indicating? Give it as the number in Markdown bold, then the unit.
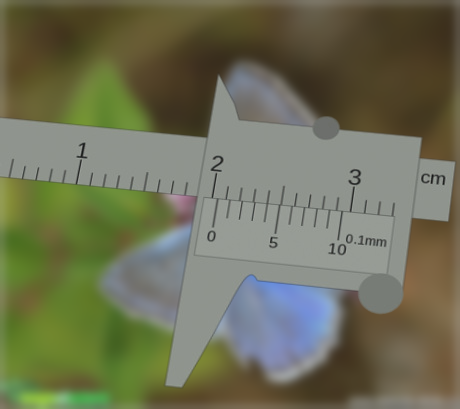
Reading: **20.4** mm
